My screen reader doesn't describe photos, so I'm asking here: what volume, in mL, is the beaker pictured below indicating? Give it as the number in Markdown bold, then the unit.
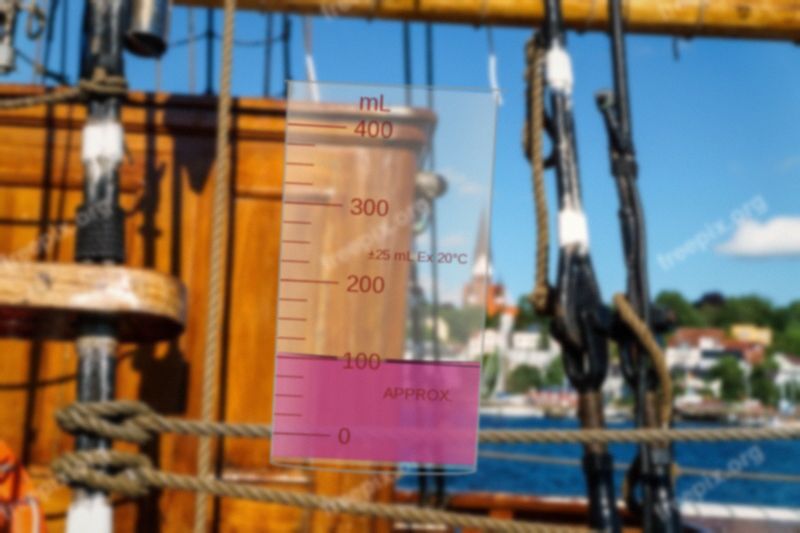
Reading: **100** mL
